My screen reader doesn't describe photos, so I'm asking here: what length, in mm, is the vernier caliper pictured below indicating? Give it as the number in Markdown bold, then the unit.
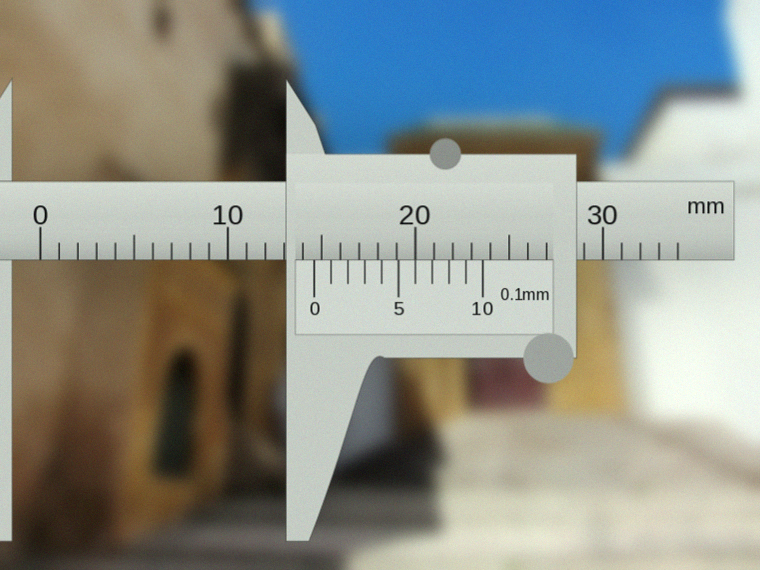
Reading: **14.6** mm
